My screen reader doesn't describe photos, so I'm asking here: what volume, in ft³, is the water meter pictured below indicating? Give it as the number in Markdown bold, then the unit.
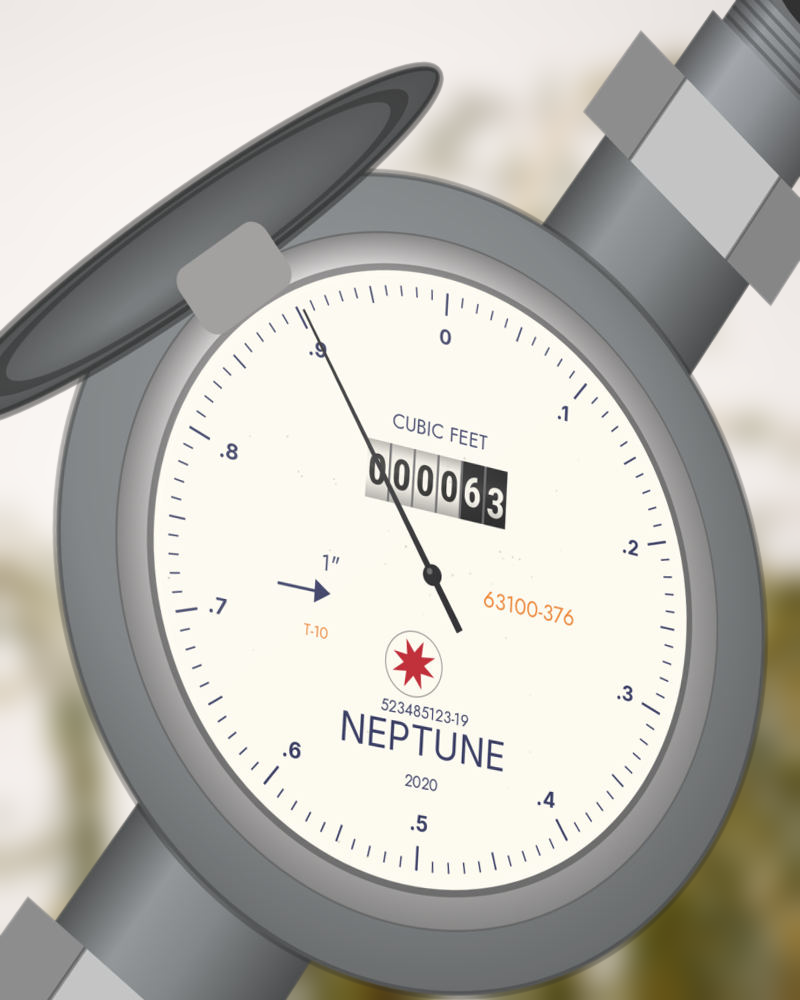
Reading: **62.90** ft³
